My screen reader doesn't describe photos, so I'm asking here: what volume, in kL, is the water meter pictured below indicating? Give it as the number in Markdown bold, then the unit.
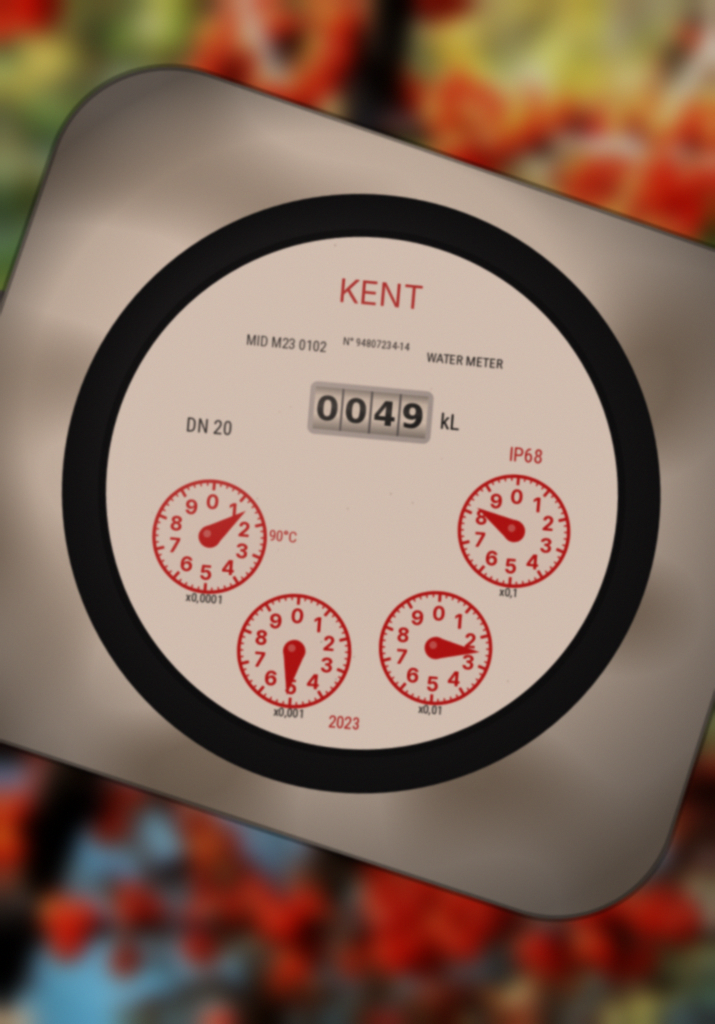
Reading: **49.8251** kL
